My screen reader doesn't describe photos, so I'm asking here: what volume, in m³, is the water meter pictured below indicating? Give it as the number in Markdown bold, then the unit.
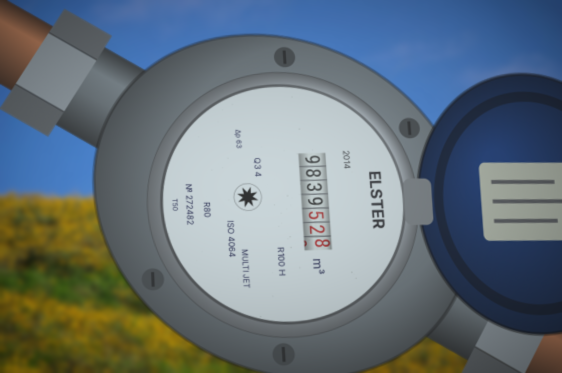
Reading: **9839.528** m³
